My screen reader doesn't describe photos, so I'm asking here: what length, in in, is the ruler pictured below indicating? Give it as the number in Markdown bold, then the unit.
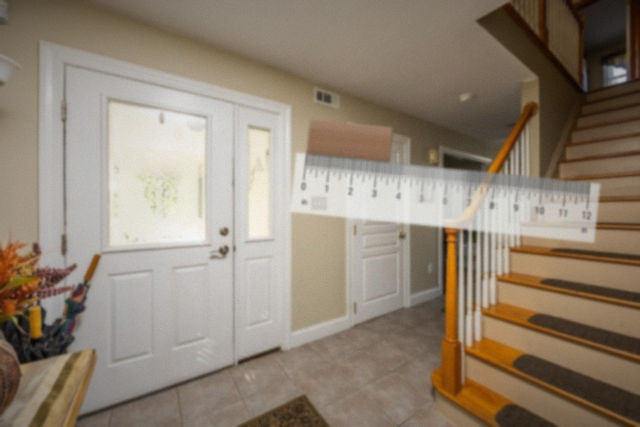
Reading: **3.5** in
